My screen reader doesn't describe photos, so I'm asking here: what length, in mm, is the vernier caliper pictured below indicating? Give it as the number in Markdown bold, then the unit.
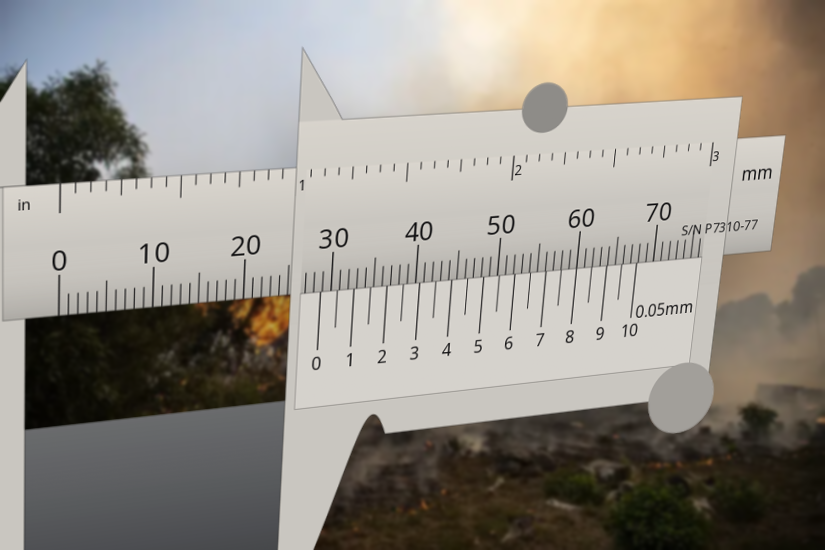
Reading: **28.8** mm
